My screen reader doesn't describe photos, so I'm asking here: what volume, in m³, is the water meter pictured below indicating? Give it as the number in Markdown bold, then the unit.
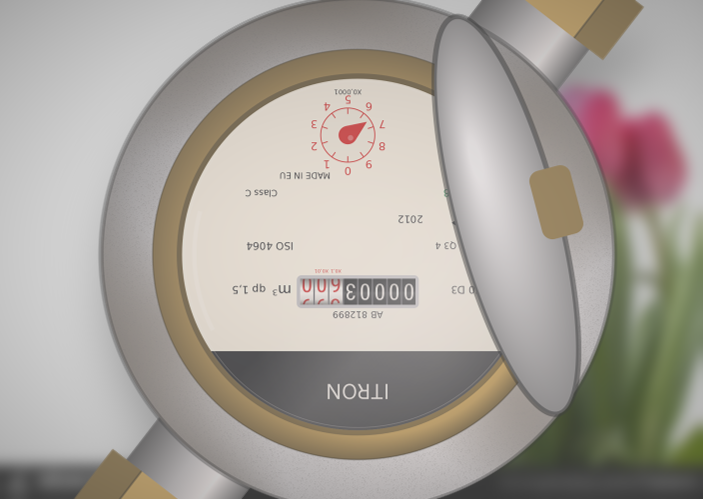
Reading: **3.5996** m³
